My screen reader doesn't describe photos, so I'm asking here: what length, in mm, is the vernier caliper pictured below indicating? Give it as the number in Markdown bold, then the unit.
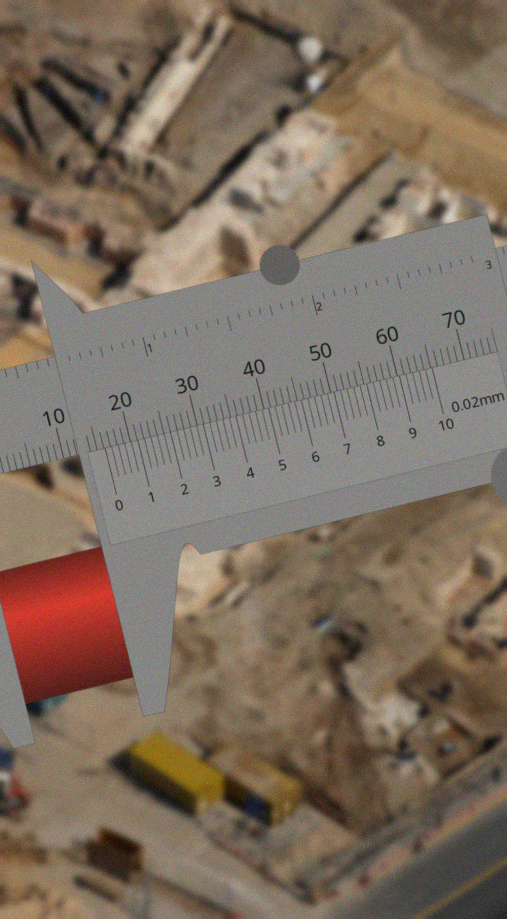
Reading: **16.2** mm
